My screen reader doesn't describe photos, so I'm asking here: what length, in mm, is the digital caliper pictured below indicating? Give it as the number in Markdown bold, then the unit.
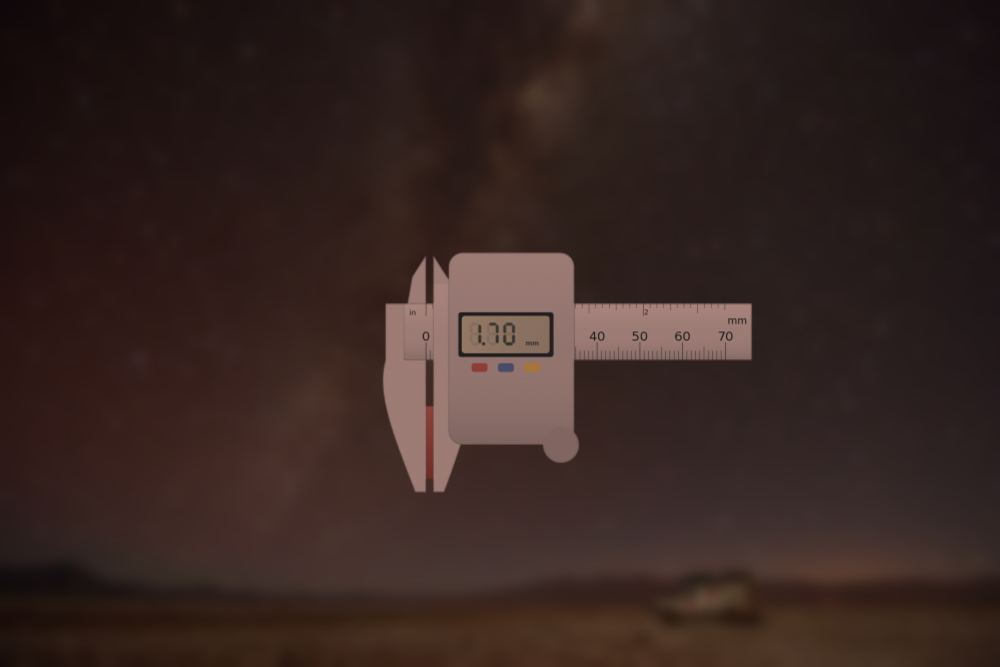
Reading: **1.70** mm
